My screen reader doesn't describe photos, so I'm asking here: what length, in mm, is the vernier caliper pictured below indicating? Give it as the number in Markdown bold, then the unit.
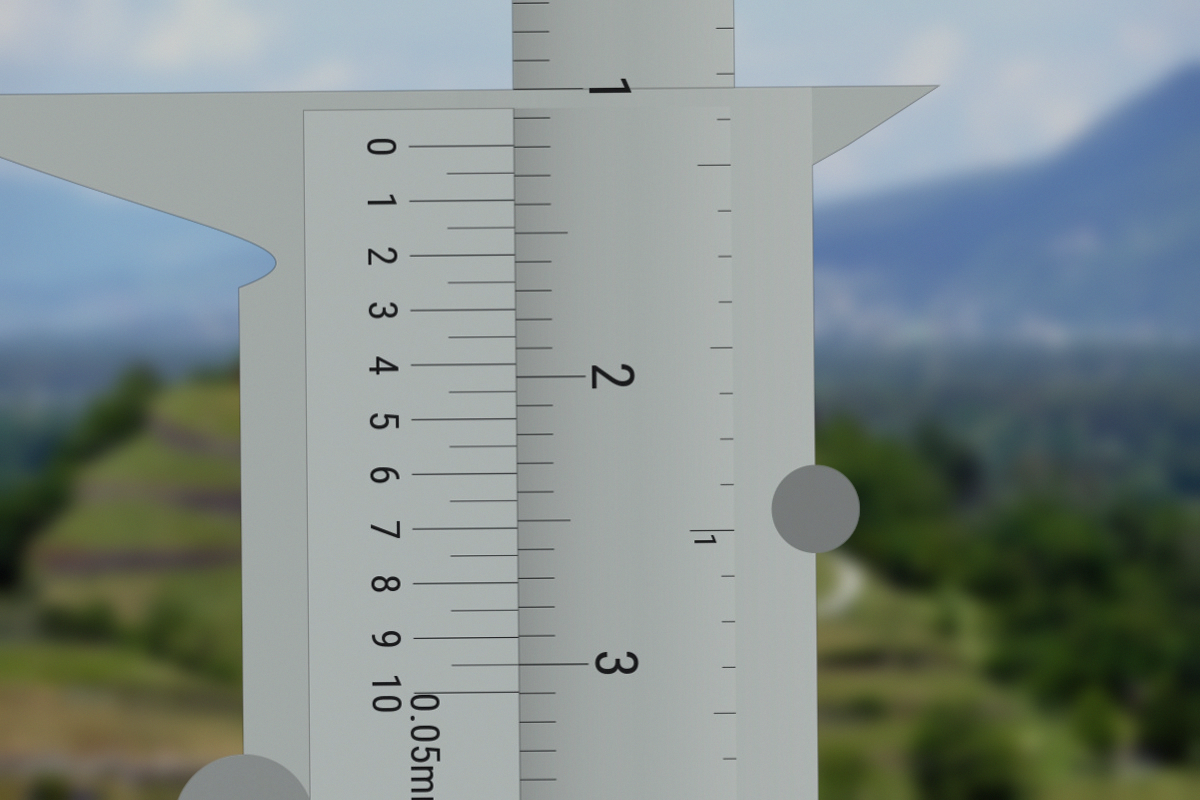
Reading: **11.95** mm
